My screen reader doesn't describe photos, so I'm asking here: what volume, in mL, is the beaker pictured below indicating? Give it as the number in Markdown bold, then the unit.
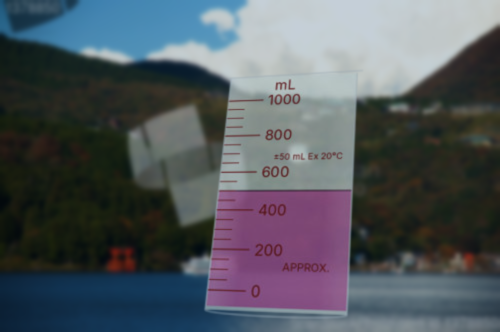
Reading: **500** mL
